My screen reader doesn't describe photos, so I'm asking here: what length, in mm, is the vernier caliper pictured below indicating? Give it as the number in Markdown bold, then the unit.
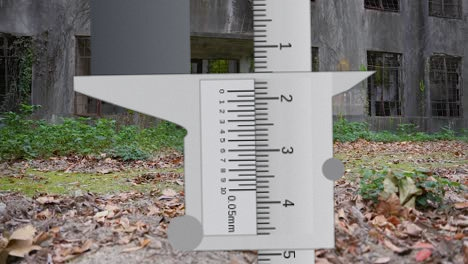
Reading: **18.5** mm
